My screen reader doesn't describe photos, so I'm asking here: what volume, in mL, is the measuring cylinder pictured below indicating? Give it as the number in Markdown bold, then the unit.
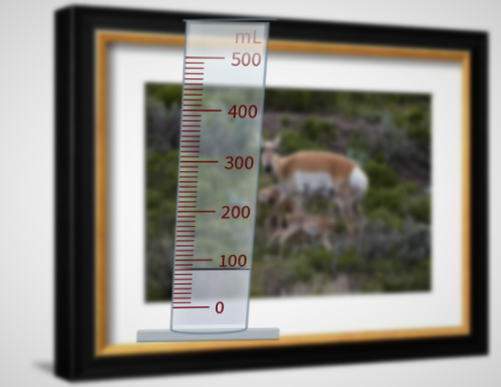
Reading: **80** mL
